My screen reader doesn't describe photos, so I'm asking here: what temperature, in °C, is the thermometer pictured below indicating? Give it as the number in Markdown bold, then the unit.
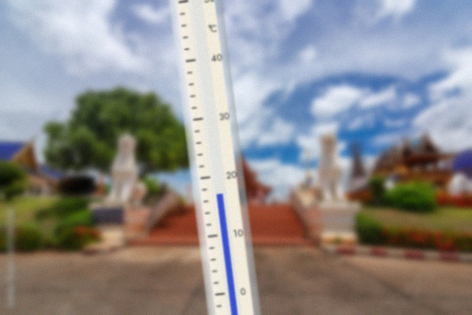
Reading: **17** °C
